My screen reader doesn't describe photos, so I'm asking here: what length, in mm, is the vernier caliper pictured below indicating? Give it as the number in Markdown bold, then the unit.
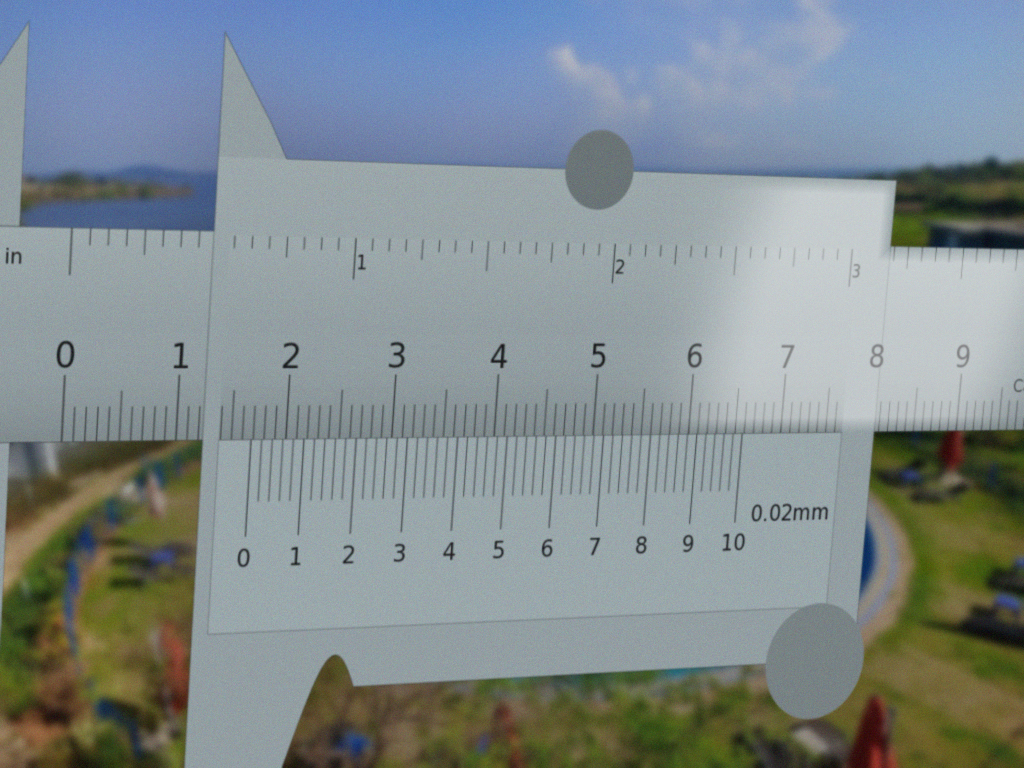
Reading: **16.8** mm
